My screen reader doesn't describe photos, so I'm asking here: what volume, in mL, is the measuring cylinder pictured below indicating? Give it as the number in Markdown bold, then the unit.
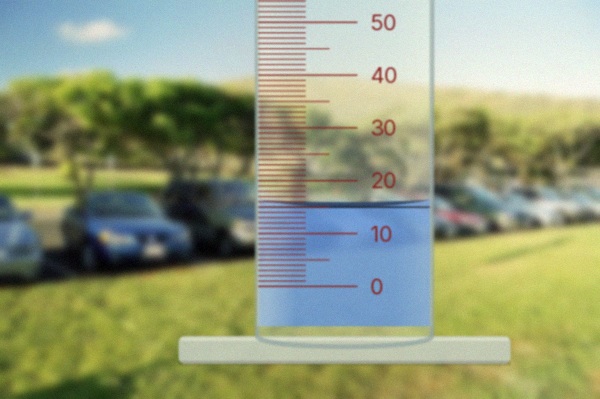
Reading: **15** mL
